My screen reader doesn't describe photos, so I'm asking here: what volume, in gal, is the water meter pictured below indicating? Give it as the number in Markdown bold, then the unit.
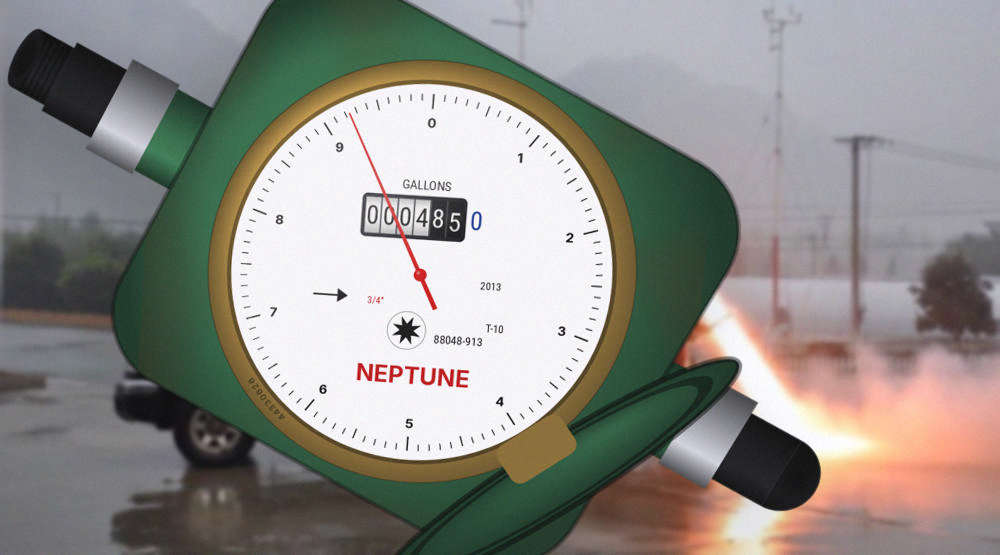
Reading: **4849.2** gal
